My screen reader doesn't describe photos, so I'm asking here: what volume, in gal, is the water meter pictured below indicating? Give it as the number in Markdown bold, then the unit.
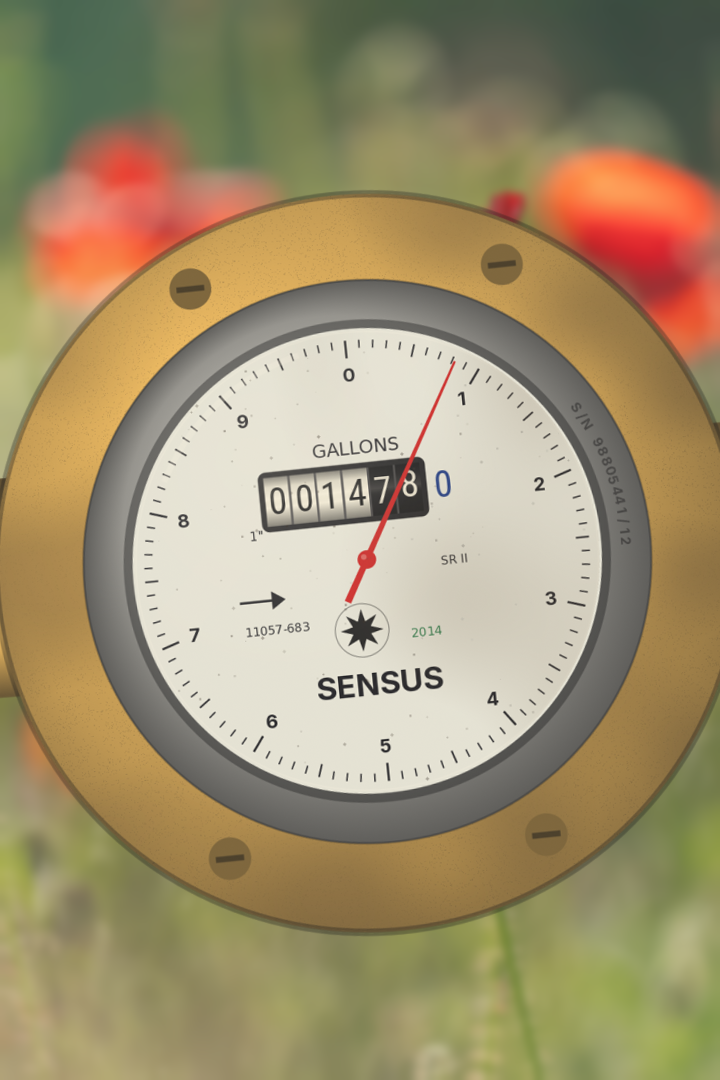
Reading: **14780.8** gal
